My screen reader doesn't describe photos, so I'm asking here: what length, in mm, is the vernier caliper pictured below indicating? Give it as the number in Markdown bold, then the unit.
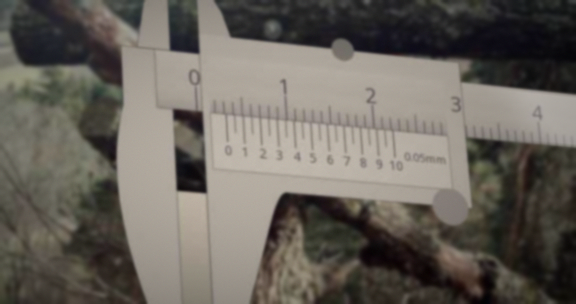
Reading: **3.2** mm
